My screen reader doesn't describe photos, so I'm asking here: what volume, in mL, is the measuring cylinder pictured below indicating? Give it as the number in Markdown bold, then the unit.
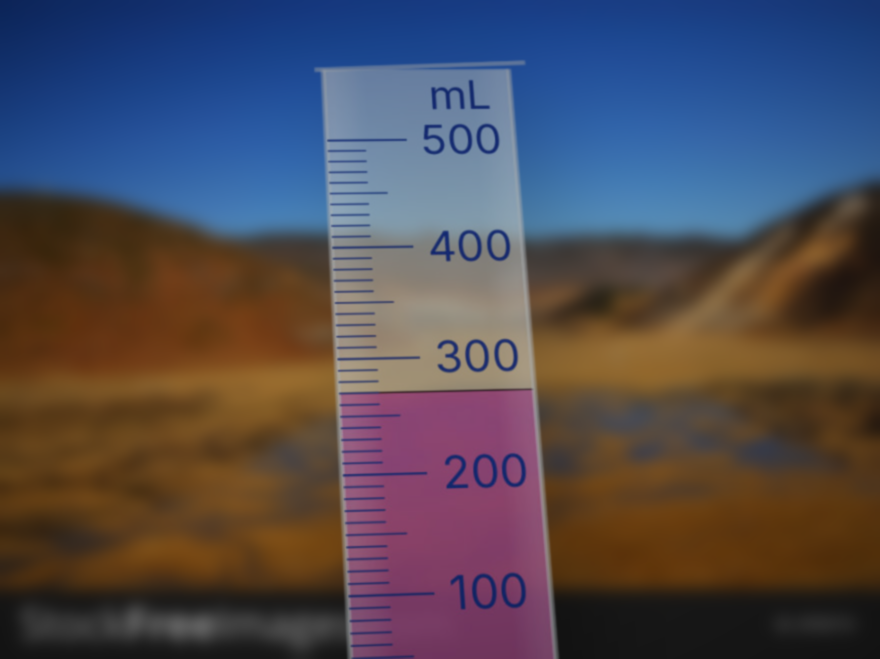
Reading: **270** mL
